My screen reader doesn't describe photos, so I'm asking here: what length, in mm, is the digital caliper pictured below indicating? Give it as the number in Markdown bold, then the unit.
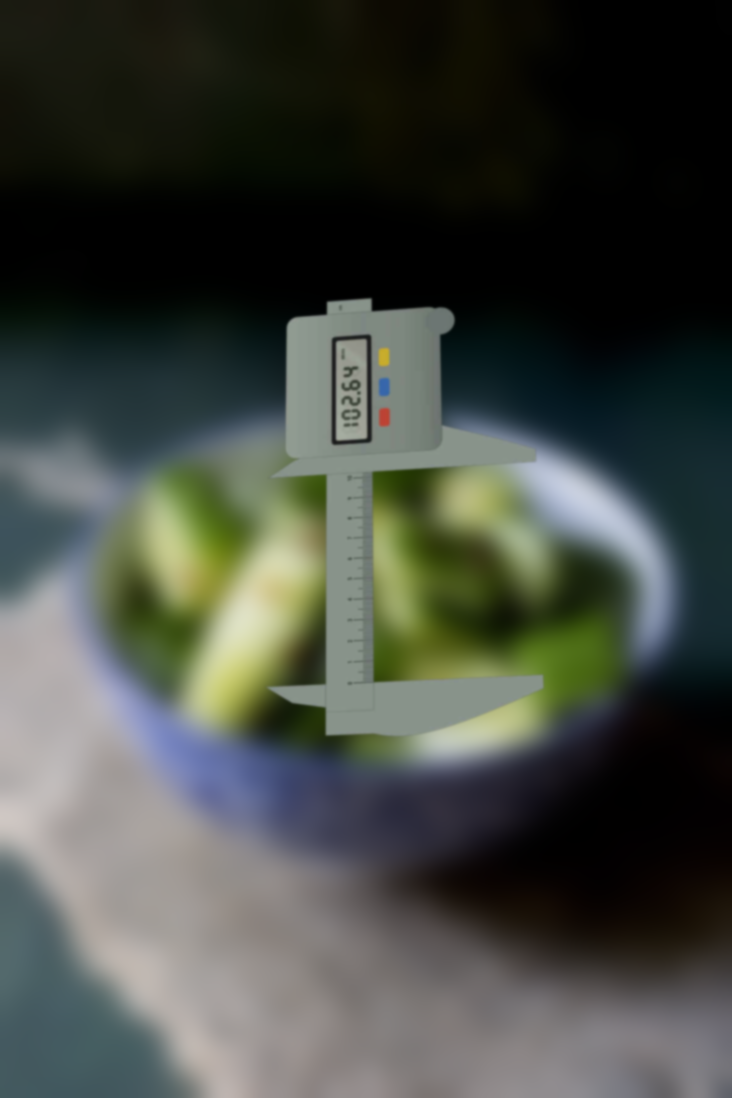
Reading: **102.64** mm
